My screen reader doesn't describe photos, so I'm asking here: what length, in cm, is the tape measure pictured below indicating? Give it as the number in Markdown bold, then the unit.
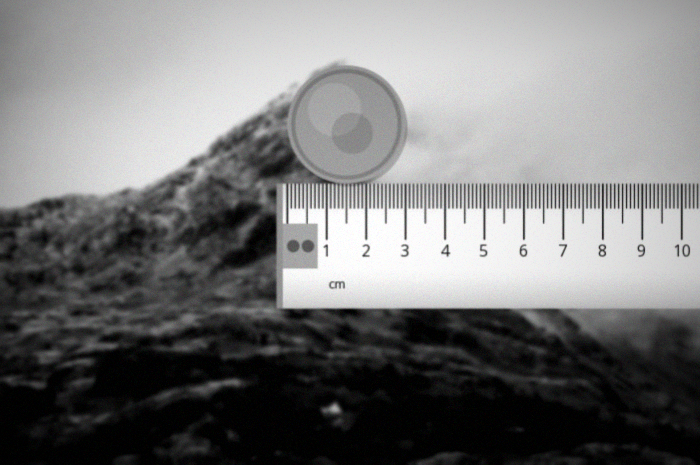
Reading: **3** cm
